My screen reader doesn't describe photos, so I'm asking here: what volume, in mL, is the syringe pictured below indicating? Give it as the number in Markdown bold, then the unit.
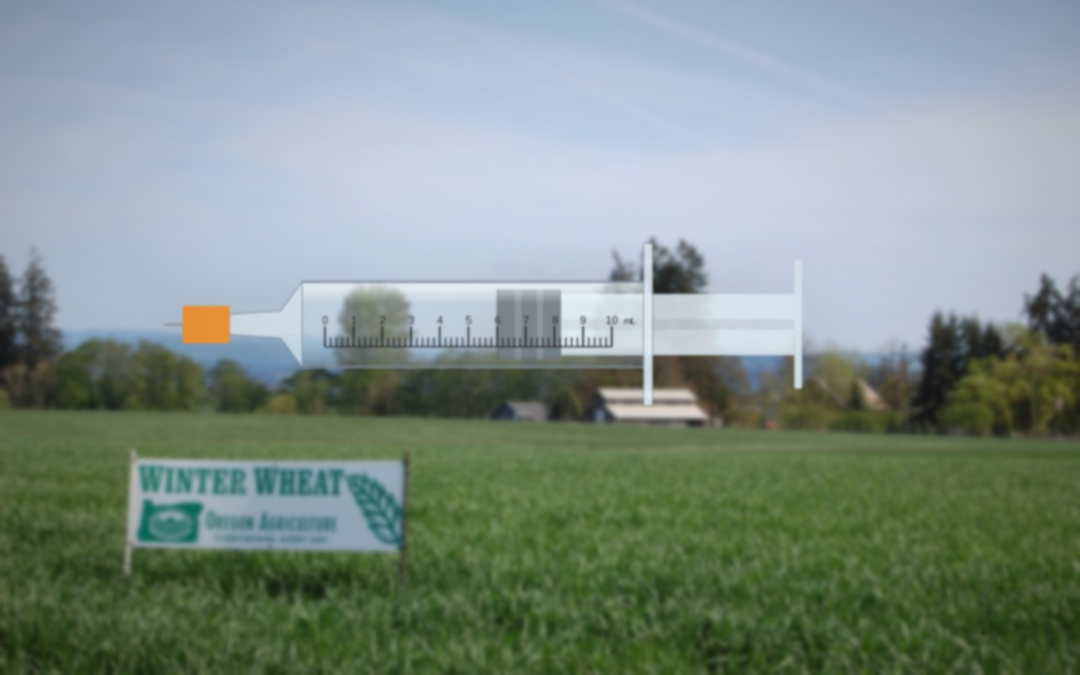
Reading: **6** mL
